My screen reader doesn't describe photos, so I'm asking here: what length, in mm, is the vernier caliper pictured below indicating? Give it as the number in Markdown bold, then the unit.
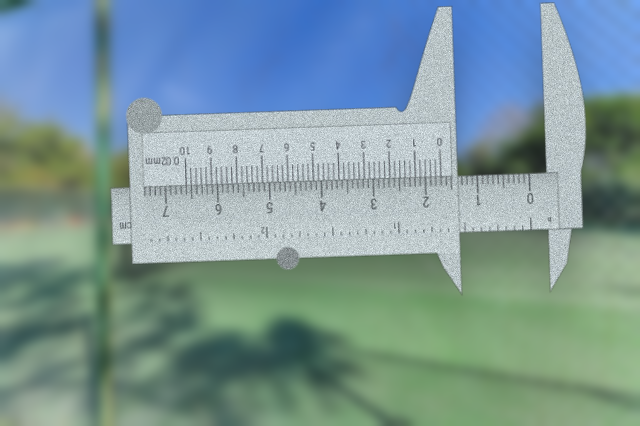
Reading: **17.0** mm
